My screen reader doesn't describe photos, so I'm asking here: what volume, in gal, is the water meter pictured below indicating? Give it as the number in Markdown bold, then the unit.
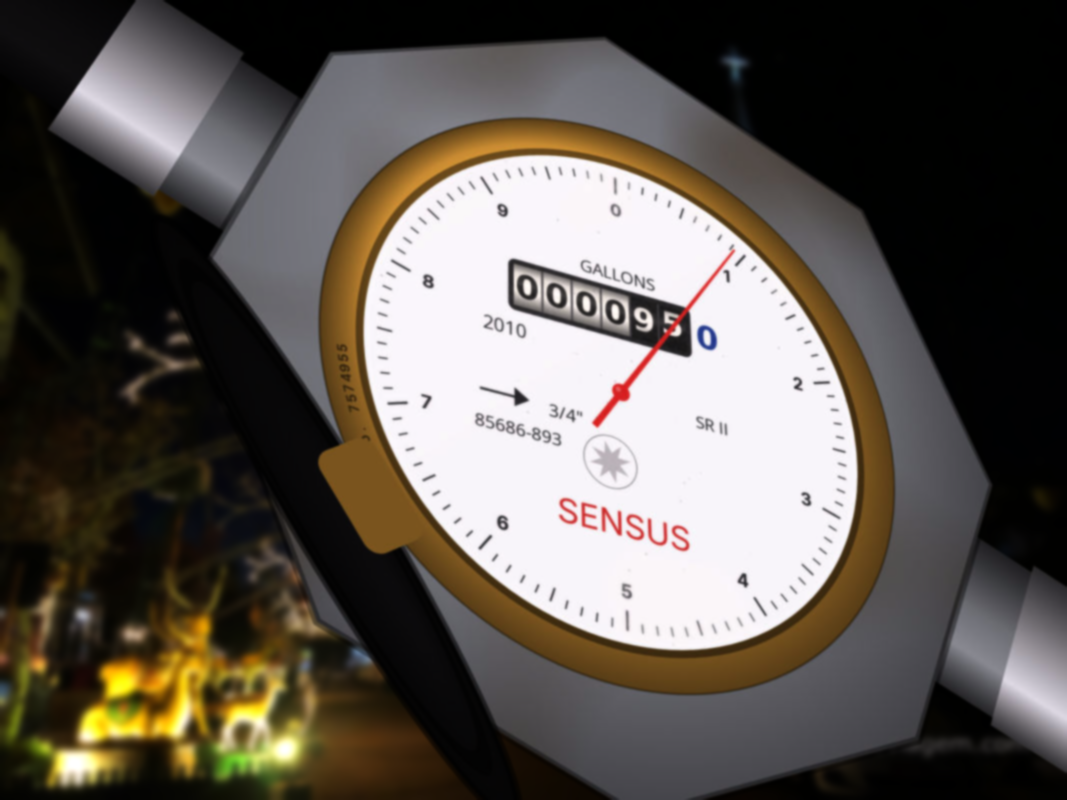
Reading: **950.9** gal
